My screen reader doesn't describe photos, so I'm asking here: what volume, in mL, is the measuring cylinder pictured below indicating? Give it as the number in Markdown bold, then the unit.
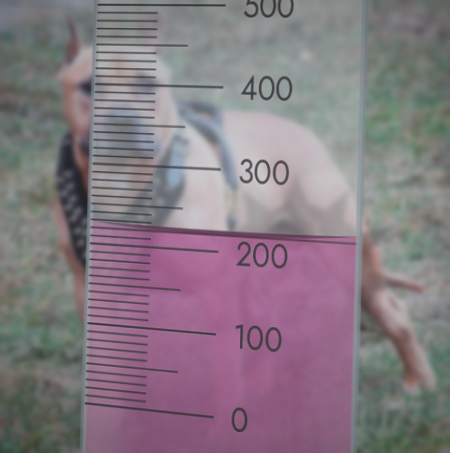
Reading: **220** mL
